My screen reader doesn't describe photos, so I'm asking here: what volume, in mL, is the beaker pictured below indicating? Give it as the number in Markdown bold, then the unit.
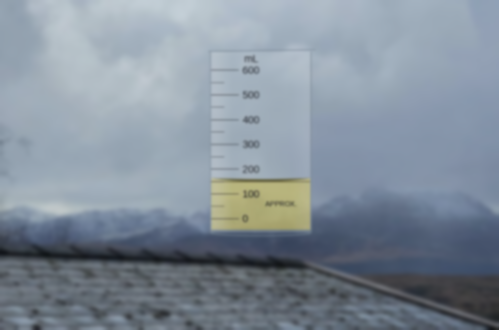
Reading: **150** mL
